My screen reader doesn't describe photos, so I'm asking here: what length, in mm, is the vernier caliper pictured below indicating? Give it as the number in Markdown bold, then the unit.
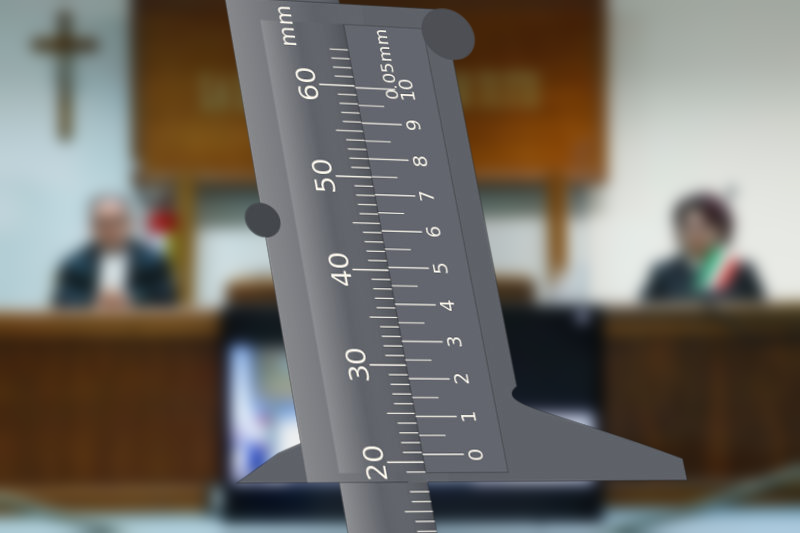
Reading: **20.8** mm
